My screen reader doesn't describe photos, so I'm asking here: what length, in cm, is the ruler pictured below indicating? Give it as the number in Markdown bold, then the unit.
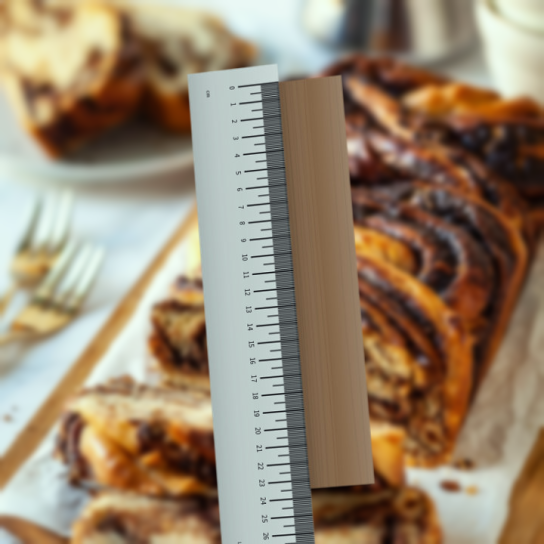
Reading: **23.5** cm
